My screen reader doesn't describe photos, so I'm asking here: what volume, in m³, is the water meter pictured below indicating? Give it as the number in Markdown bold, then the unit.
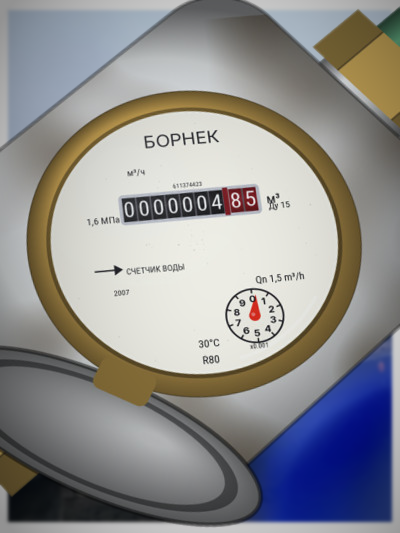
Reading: **4.850** m³
